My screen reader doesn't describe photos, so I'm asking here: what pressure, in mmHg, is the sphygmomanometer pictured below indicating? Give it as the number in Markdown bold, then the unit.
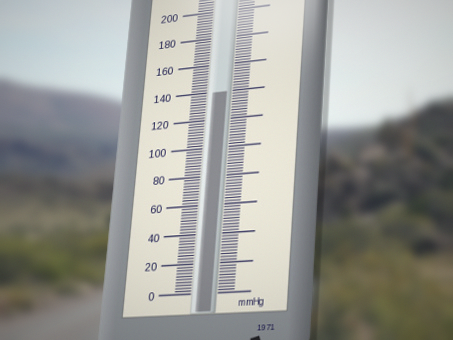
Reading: **140** mmHg
